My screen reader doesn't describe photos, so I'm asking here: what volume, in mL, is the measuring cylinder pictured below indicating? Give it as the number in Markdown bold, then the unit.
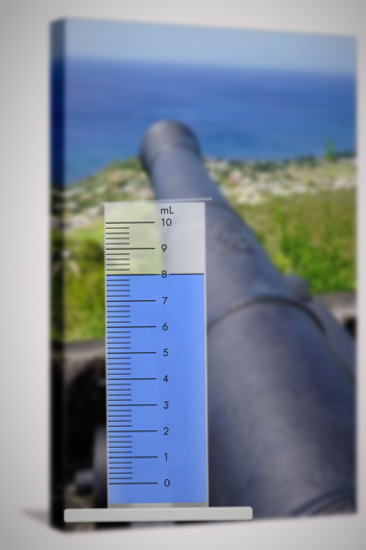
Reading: **8** mL
